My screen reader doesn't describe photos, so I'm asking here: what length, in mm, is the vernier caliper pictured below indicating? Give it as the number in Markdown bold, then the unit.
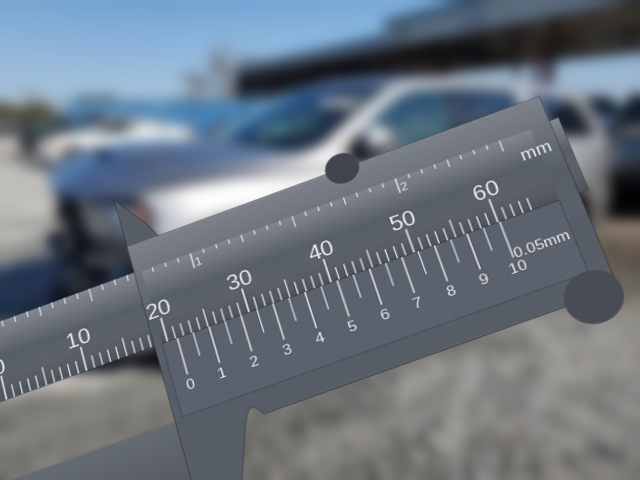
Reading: **21.2** mm
